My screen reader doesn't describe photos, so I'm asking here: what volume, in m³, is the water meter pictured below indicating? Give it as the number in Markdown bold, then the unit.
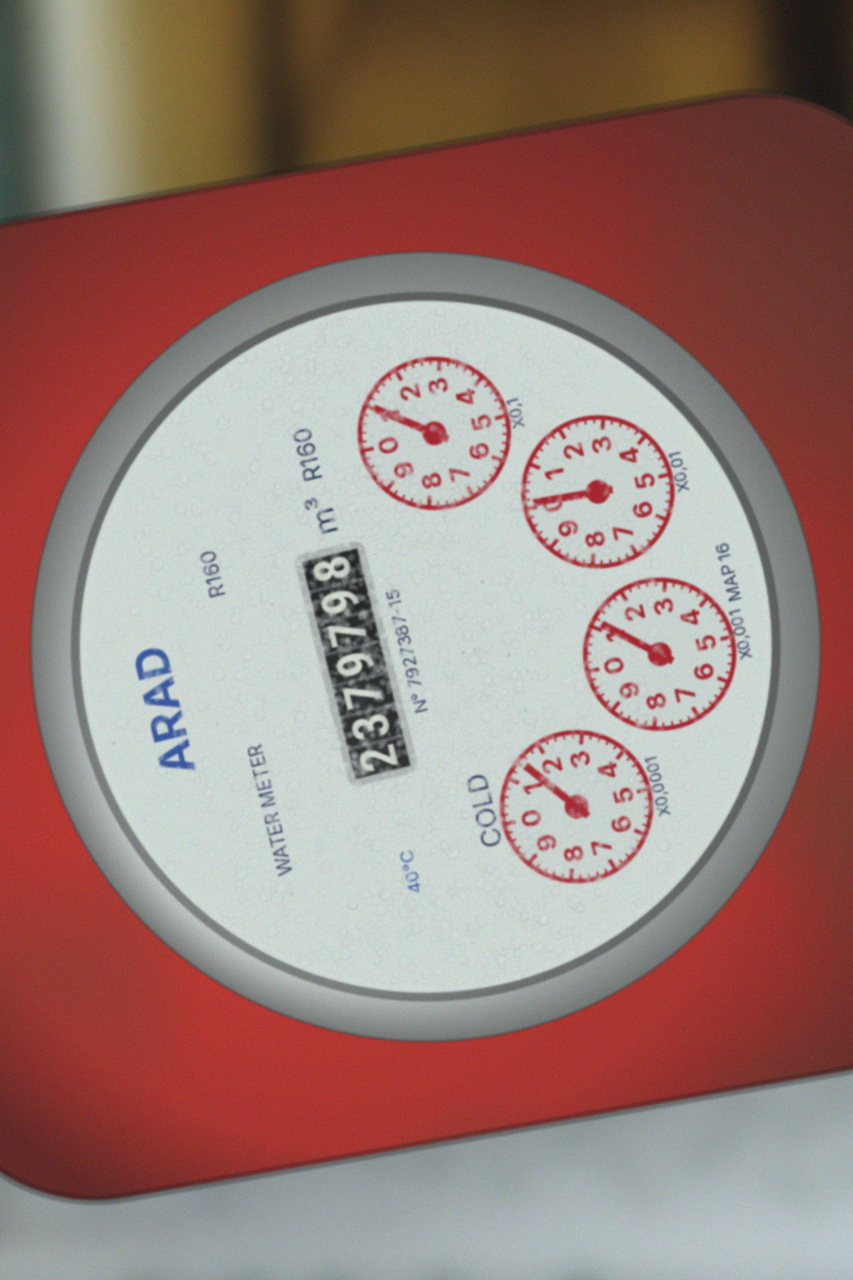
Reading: **2379798.1011** m³
